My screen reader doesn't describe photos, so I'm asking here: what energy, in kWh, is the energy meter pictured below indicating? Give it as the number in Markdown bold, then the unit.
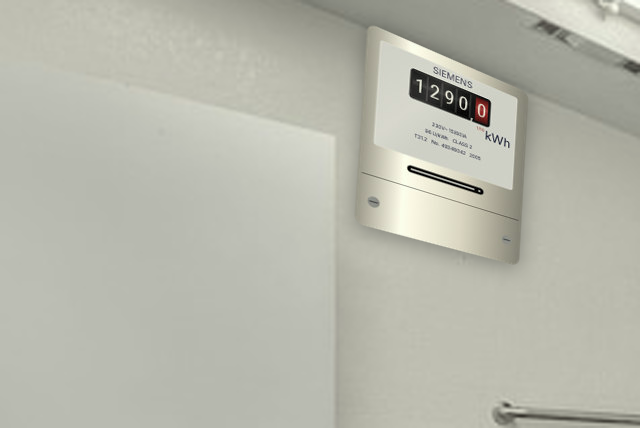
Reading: **1290.0** kWh
